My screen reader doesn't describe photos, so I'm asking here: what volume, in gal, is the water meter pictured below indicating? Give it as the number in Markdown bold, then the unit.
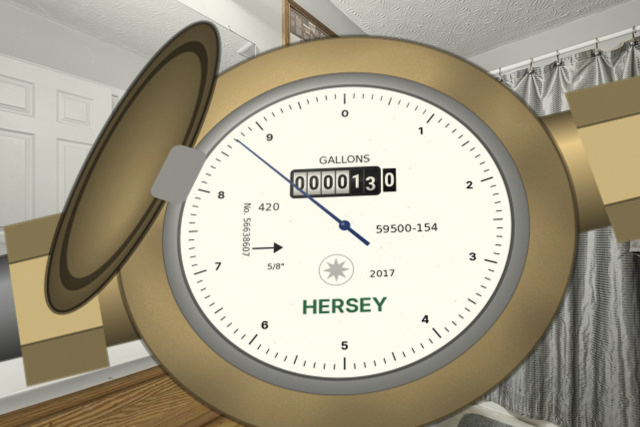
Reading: **128.7** gal
